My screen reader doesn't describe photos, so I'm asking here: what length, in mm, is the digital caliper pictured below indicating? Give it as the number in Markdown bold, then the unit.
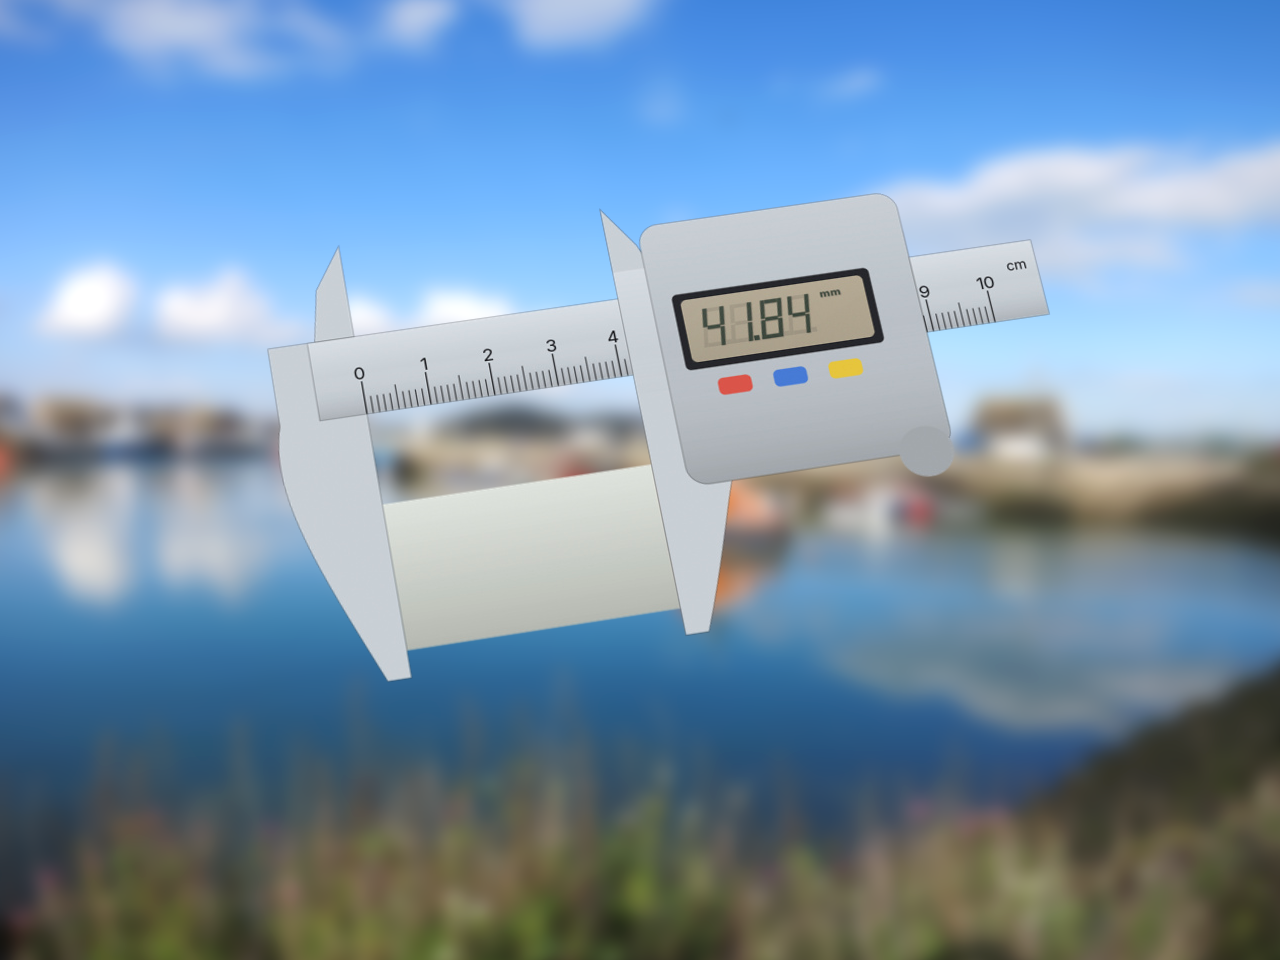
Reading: **41.84** mm
